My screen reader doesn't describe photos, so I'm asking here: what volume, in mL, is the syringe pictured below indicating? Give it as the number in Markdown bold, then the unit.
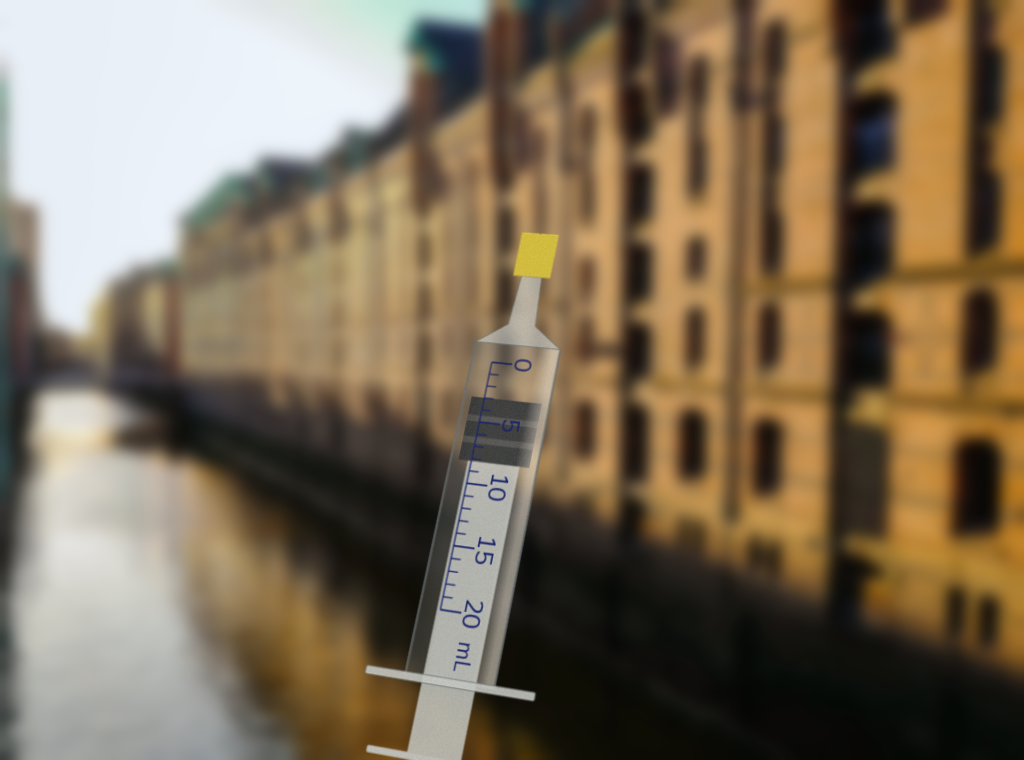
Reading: **3** mL
